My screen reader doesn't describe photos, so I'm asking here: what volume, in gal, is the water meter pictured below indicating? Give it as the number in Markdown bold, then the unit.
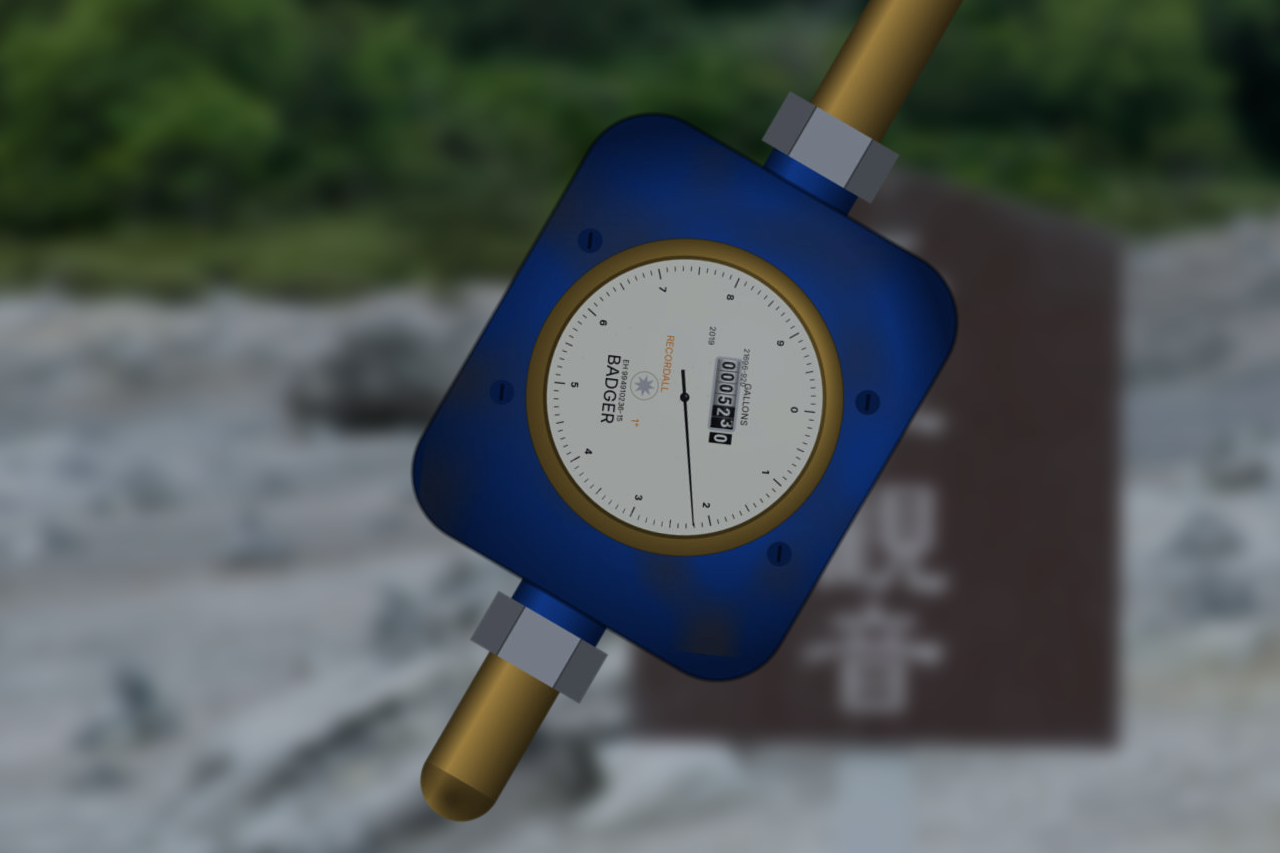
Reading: **5232.2** gal
